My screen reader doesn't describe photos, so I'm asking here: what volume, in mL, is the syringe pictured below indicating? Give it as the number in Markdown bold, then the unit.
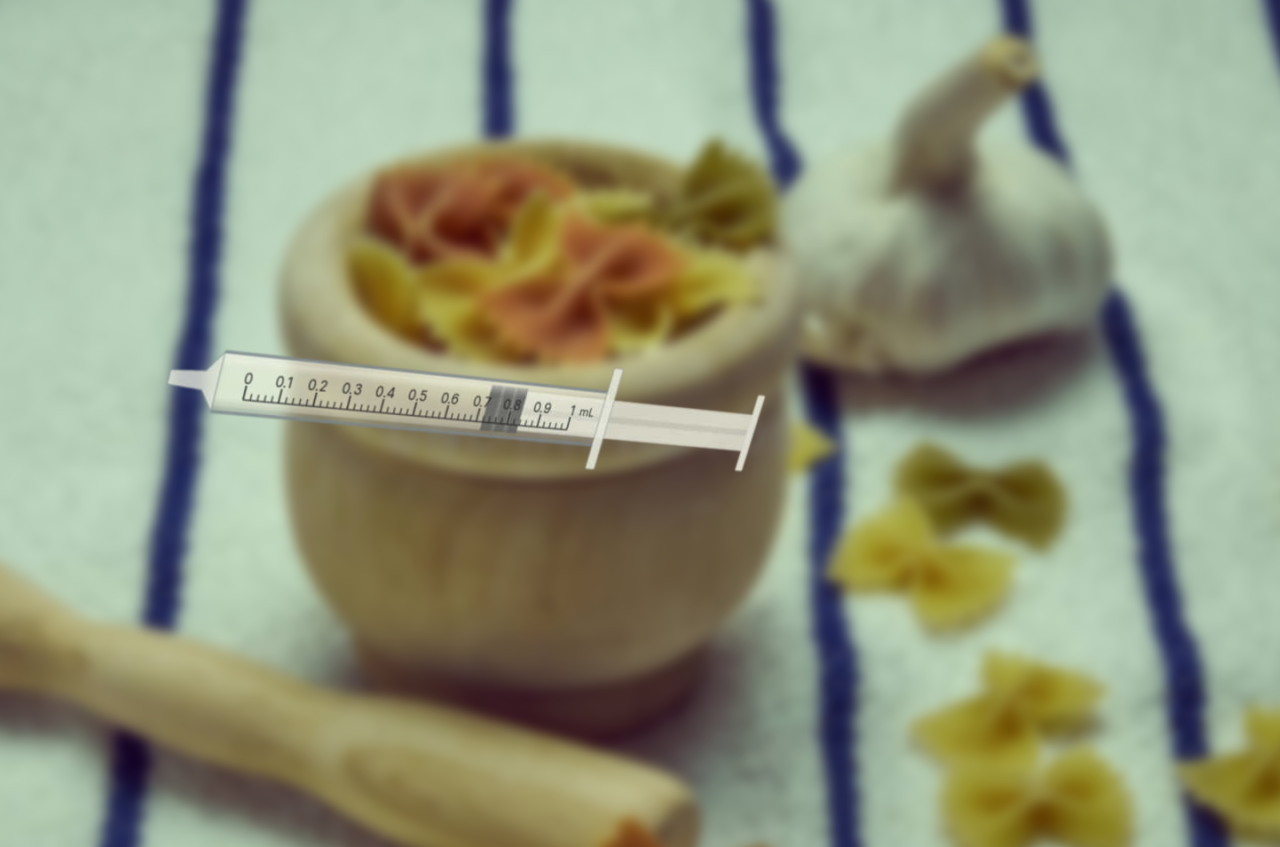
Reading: **0.72** mL
